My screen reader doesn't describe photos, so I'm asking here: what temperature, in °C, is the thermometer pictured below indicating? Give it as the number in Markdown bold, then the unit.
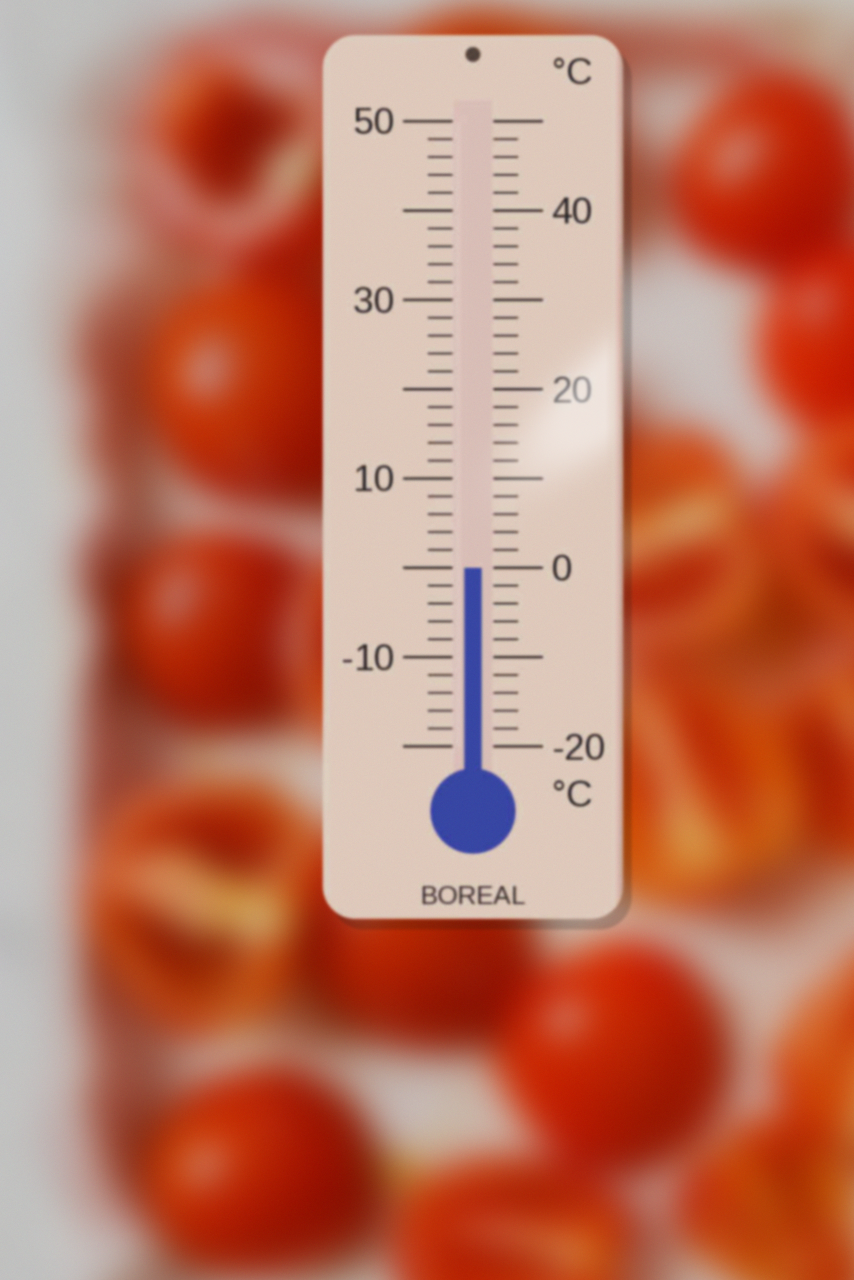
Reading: **0** °C
